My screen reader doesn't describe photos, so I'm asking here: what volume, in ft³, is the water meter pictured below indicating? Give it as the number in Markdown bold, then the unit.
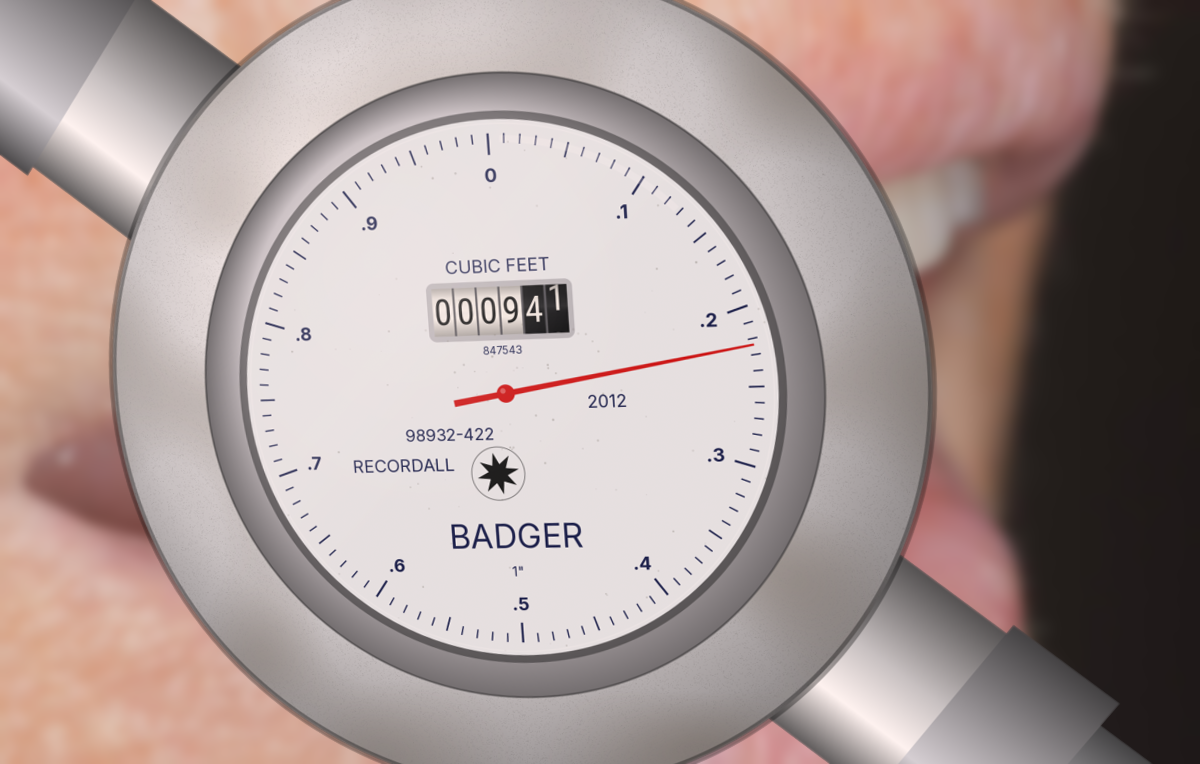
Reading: **941.22** ft³
